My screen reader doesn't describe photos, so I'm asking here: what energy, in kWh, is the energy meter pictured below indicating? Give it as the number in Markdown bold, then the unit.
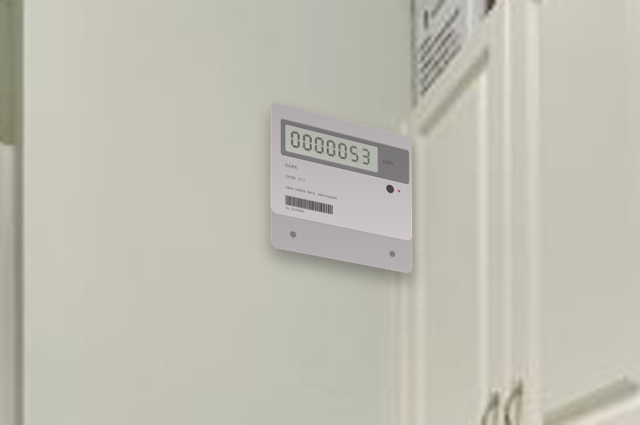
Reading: **53** kWh
